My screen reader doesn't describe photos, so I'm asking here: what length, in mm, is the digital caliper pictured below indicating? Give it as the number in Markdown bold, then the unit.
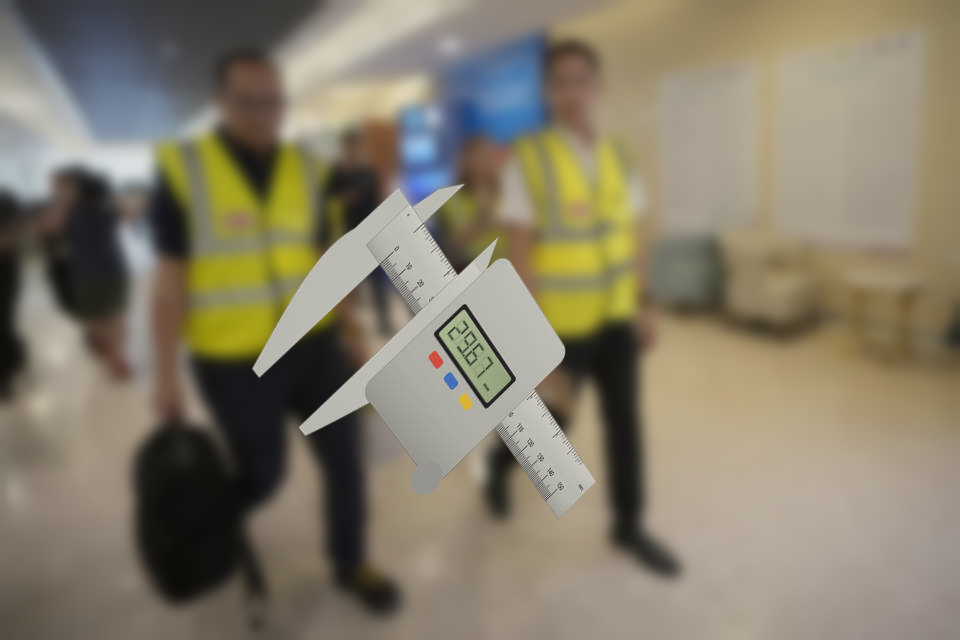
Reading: **29.67** mm
